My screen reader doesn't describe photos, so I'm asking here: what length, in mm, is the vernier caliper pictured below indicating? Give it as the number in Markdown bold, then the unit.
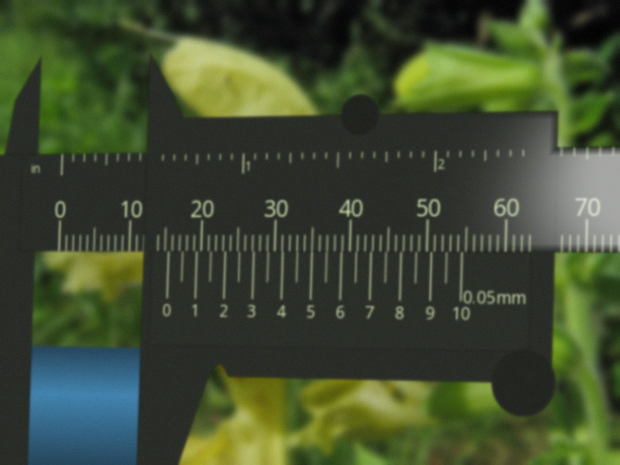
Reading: **15.5** mm
